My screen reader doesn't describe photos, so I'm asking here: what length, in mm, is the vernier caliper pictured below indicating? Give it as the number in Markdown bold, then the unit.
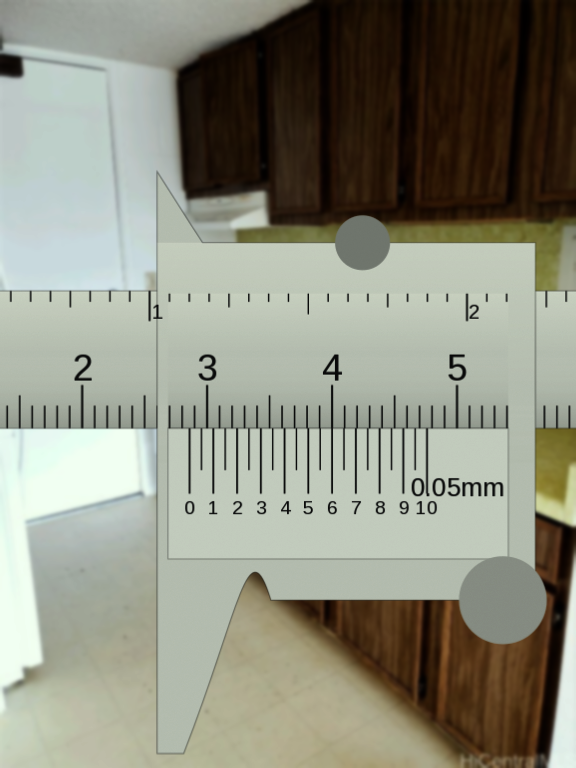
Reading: **28.6** mm
